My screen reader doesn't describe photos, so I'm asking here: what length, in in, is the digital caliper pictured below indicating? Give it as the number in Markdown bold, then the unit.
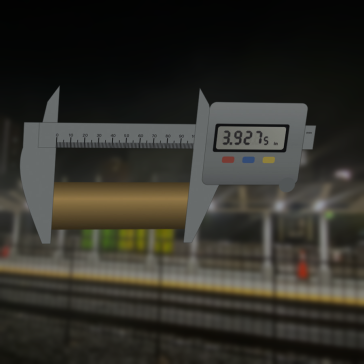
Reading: **3.9275** in
